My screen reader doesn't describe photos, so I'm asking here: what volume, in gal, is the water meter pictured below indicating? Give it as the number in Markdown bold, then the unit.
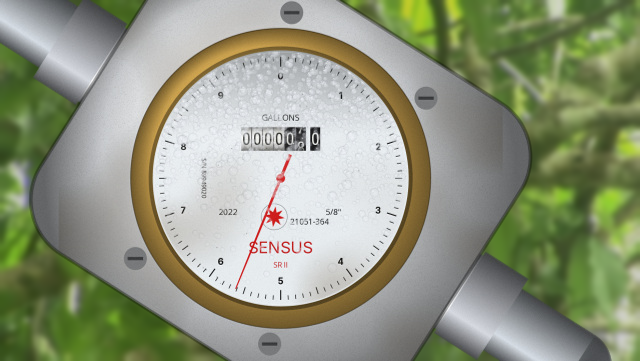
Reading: **75.6** gal
